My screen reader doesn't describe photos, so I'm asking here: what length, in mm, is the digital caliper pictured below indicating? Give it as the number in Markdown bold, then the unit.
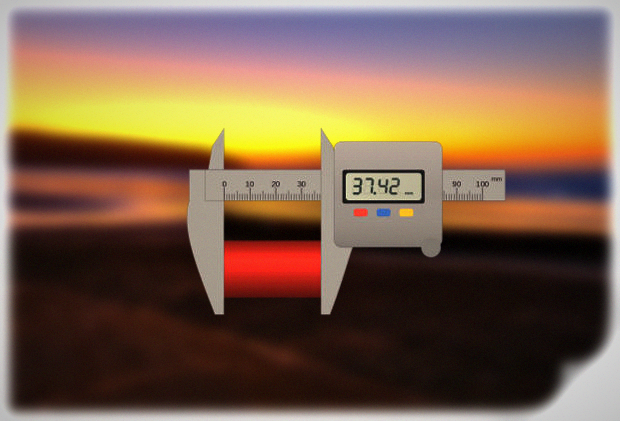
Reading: **37.42** mm
